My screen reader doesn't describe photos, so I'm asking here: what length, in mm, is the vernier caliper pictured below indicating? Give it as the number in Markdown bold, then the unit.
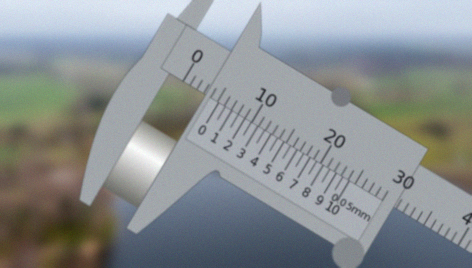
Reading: **5.2** mm
